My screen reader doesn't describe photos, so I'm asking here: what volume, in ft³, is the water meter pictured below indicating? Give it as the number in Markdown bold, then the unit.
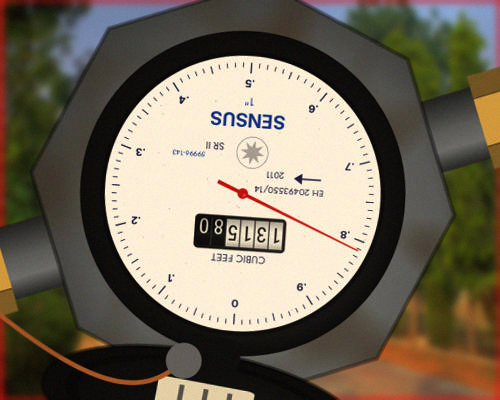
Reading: **131579.81** ft³
